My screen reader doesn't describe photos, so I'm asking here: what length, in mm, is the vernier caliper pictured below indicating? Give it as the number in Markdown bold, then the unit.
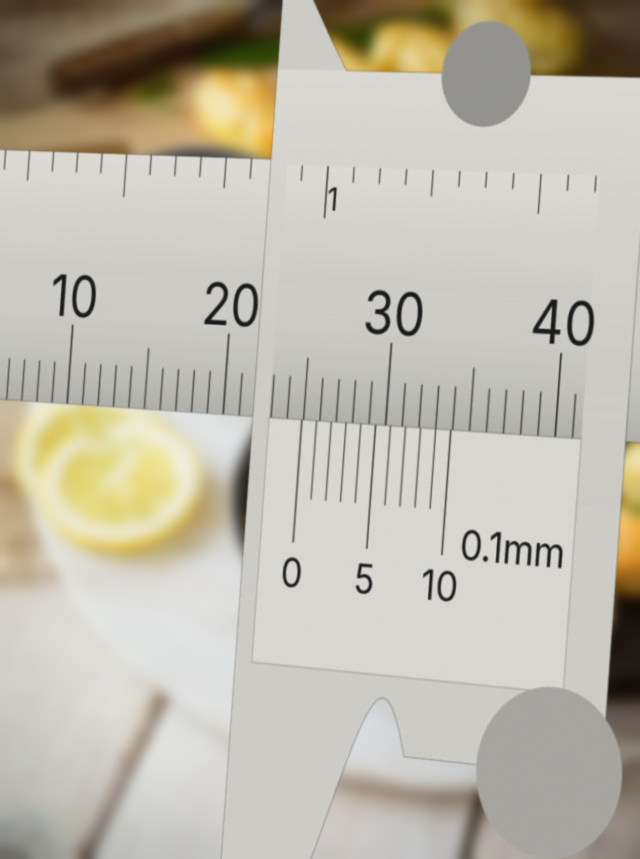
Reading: **24.9** mm
